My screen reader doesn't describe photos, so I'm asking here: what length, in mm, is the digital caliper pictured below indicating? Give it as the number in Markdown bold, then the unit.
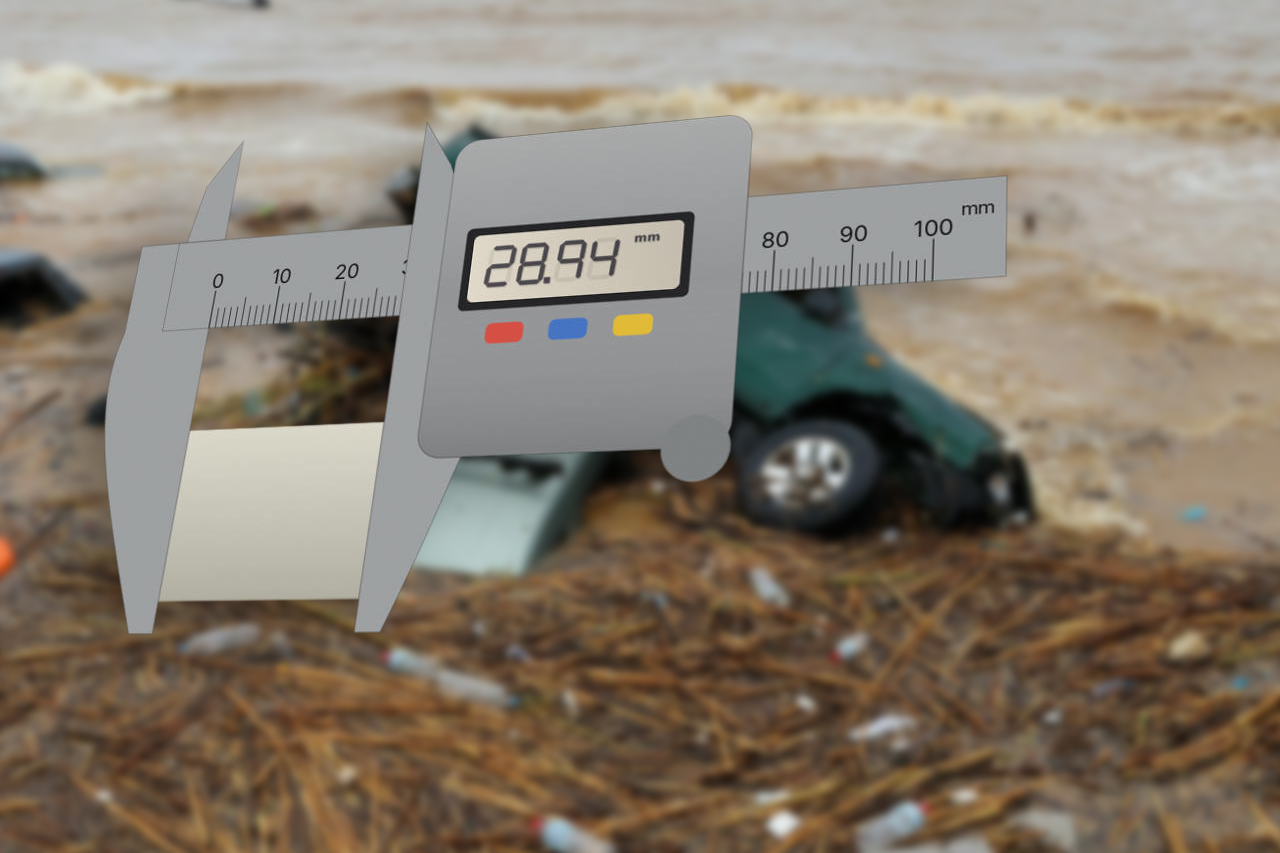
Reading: **28.94** mm
